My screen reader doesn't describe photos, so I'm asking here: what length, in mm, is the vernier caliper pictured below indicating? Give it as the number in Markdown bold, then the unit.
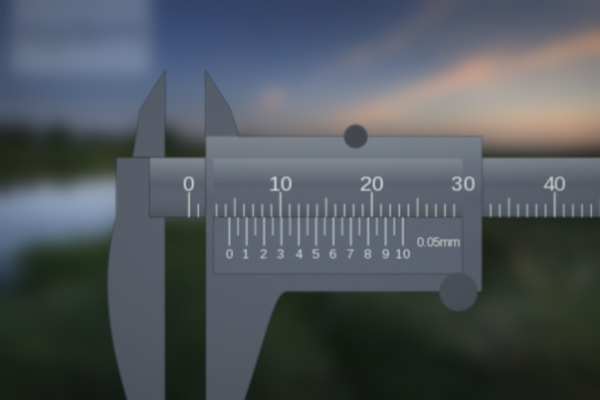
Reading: **4.4** mm
